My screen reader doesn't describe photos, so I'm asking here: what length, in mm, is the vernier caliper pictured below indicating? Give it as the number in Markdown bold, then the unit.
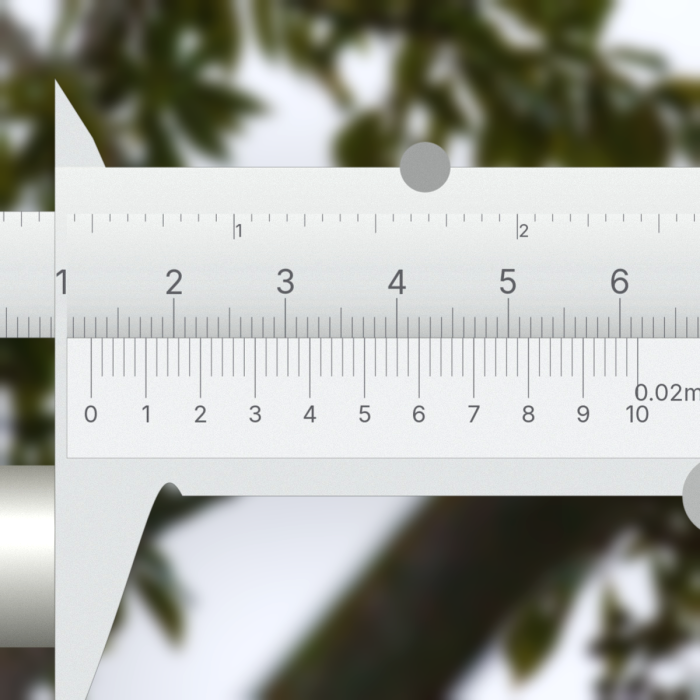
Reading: **12.6** mm
